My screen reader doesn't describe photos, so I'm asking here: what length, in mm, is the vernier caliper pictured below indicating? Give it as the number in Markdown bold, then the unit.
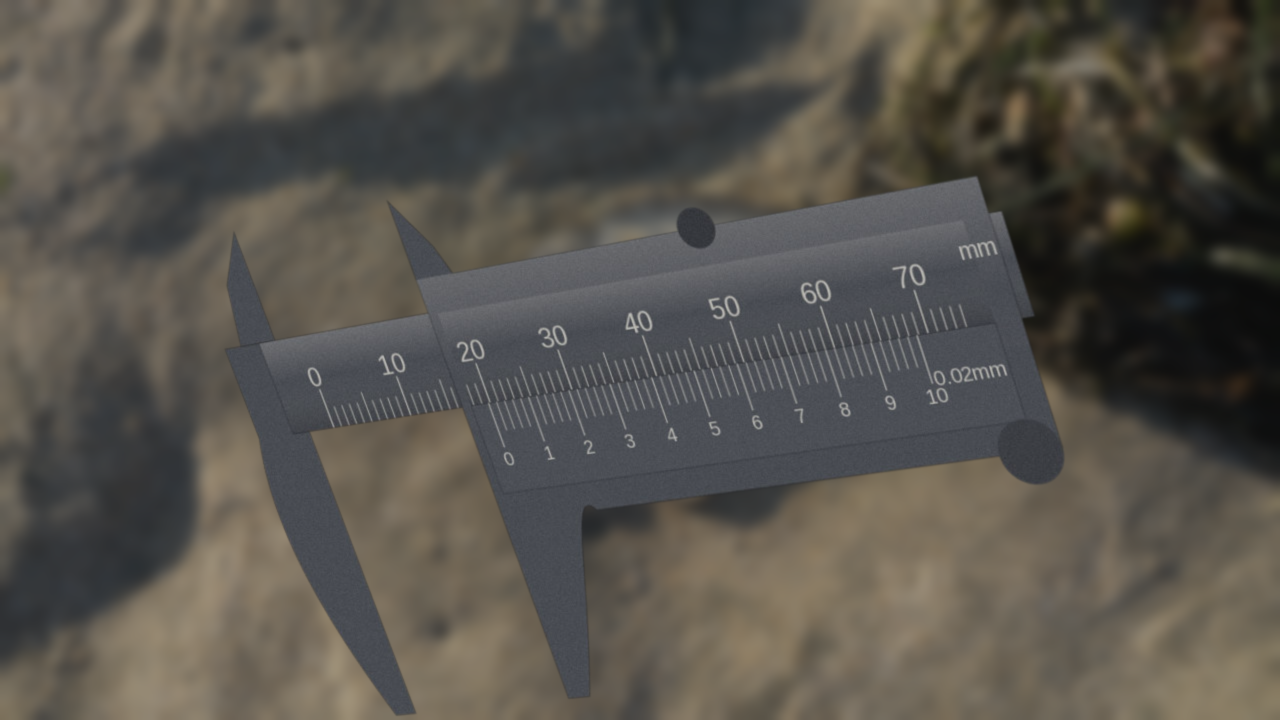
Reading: **19.8** mm
